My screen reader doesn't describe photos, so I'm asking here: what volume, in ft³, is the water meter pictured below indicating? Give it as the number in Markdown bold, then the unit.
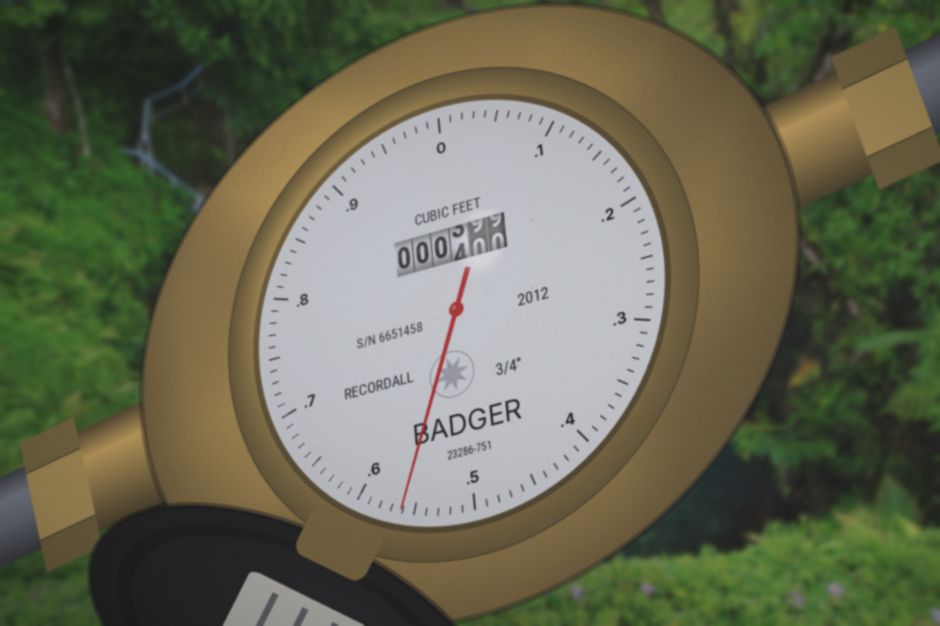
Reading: **399.56** ft³
